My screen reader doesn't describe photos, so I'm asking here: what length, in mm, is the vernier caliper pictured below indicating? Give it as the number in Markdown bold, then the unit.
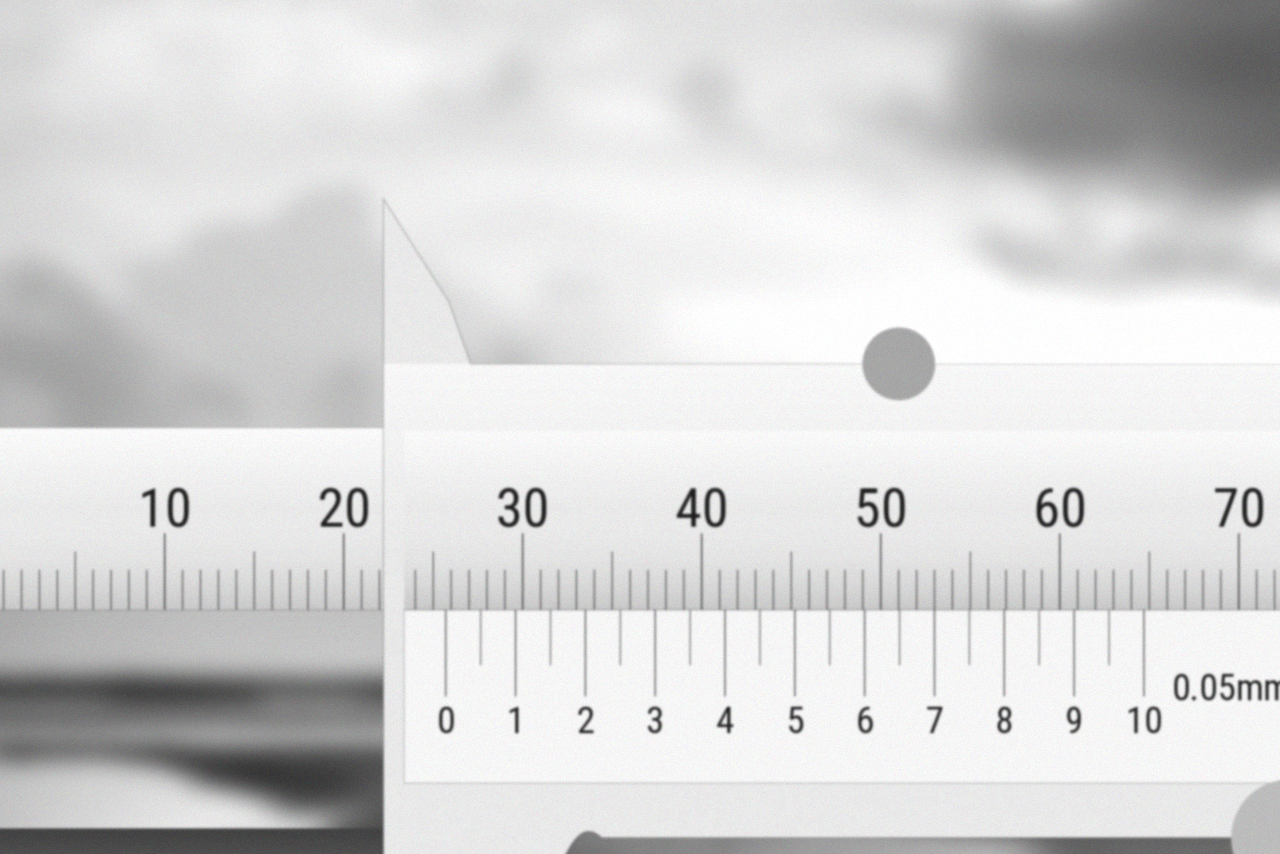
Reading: **25.7** mm
